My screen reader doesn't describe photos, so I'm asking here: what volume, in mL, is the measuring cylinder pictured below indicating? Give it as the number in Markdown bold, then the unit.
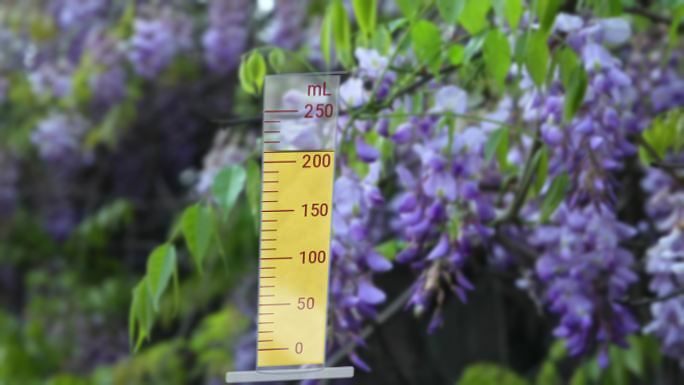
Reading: **210** mL
